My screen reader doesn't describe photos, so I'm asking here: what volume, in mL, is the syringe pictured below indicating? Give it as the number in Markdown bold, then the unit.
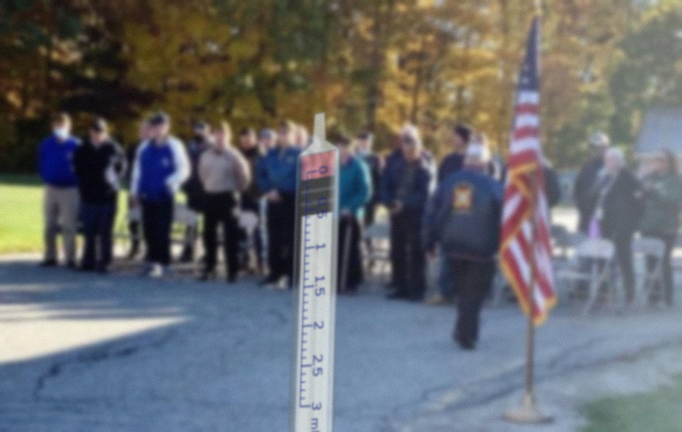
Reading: **0.1** mL
